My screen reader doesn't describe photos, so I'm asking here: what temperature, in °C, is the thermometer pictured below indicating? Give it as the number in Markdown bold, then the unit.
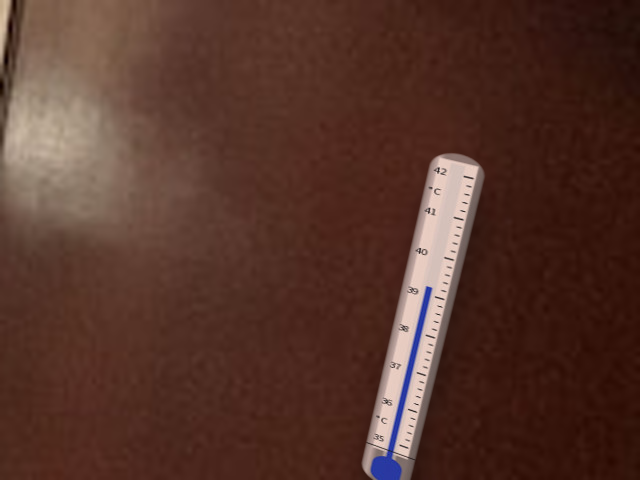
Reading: **39.2** °C
